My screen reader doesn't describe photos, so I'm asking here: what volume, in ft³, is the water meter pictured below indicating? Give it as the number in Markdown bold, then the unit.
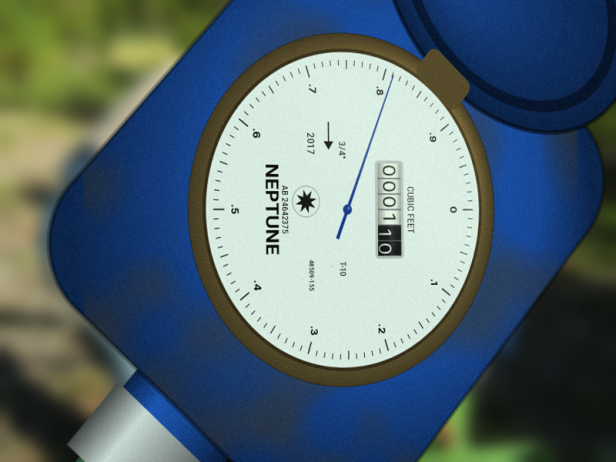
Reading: **109.81** ft³
